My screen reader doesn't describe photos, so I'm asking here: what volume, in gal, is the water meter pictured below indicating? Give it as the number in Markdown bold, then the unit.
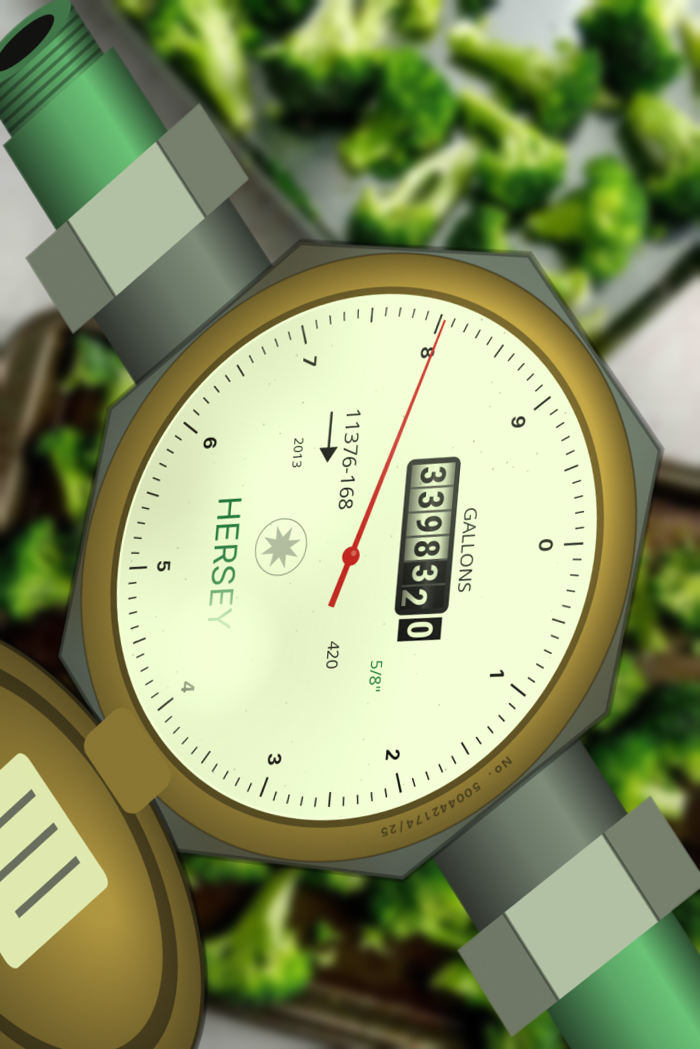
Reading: **3398318.0** gal
